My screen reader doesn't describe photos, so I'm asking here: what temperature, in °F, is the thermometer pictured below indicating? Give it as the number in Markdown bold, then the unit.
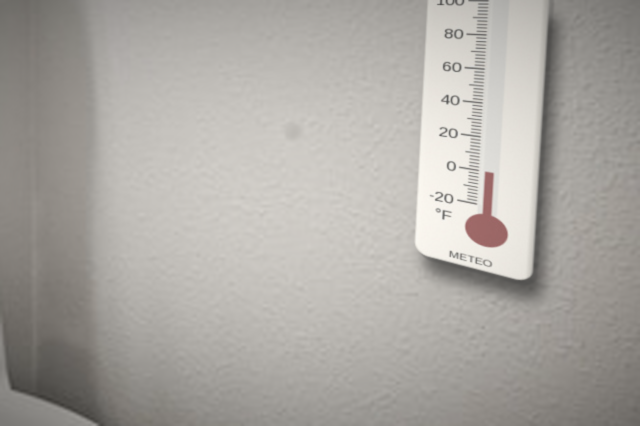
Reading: **0** °F
